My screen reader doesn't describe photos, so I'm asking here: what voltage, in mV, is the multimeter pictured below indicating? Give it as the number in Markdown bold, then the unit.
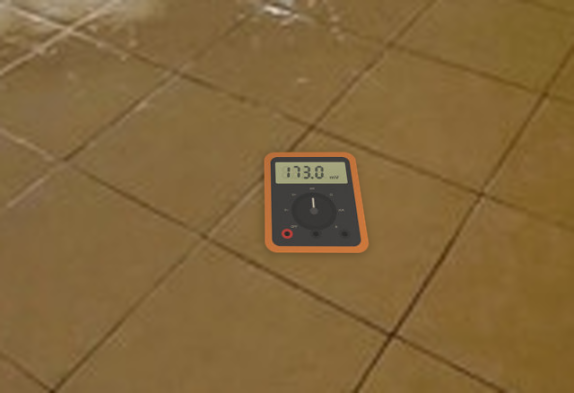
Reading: **173.0** mV
